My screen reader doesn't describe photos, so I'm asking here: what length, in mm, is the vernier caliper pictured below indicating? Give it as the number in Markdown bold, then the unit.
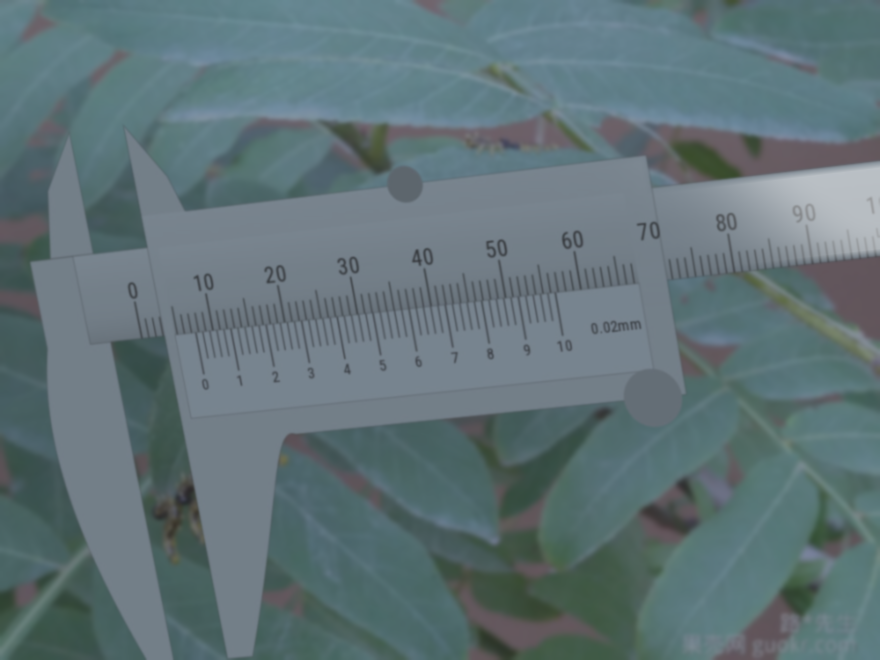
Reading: **7.6** mm
